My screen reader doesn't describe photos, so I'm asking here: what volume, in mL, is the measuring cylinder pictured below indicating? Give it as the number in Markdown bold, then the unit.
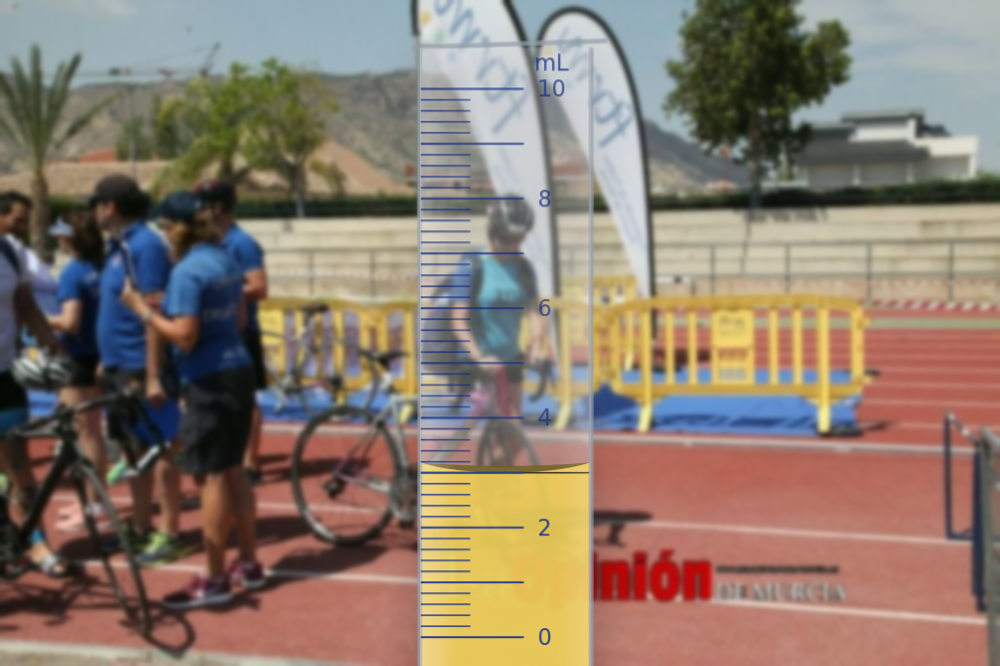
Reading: **3** mL
